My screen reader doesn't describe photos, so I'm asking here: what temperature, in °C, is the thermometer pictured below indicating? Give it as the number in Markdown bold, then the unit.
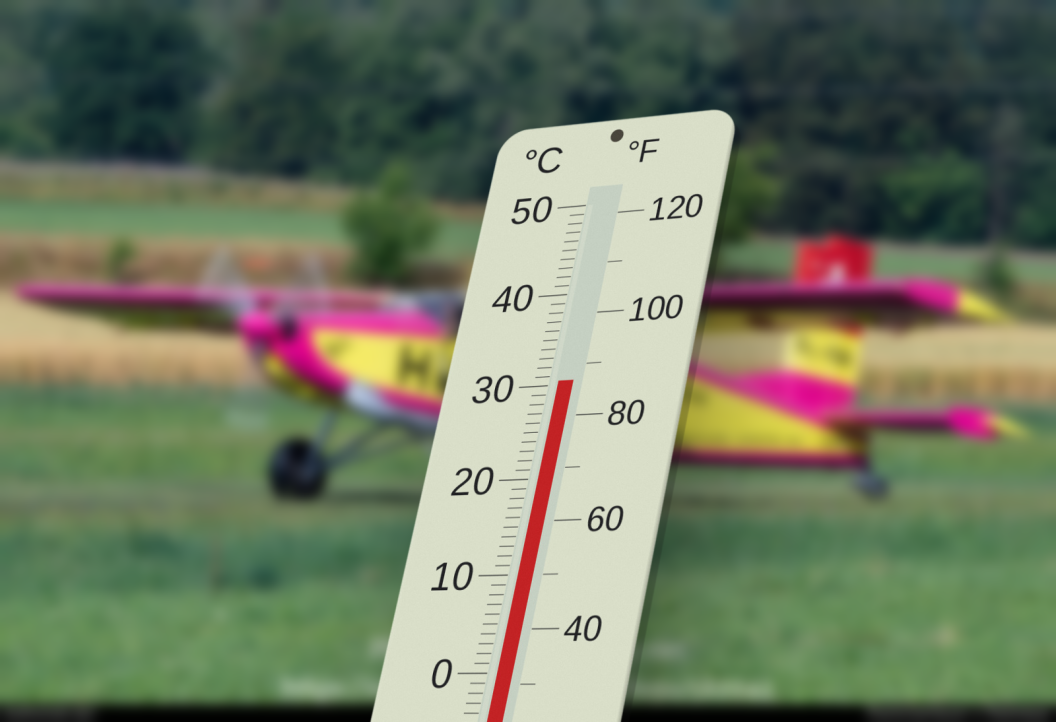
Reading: **30.5** °C
